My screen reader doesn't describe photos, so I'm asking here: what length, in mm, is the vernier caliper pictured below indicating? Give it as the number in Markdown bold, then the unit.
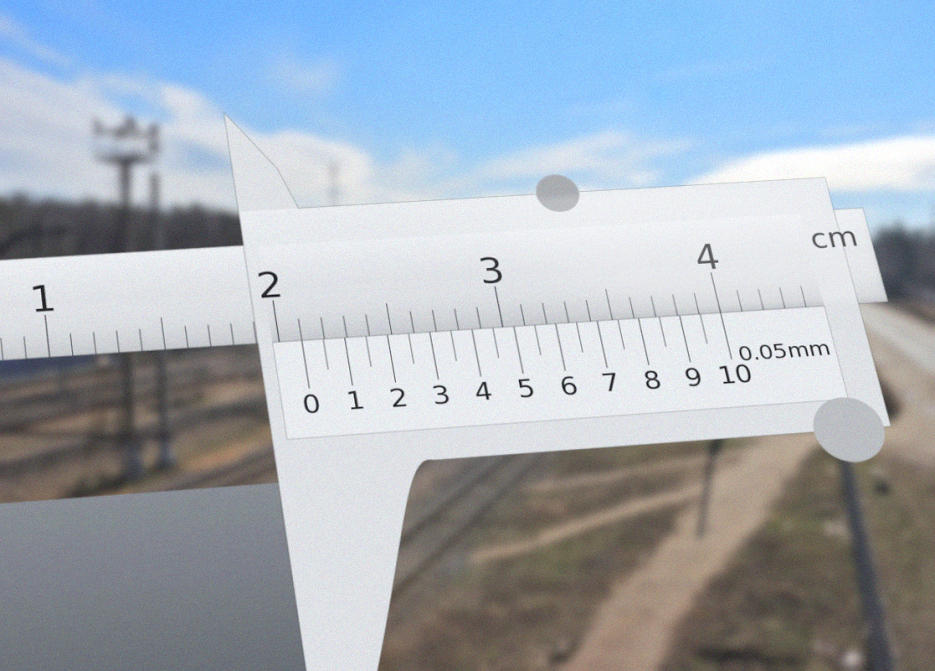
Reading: **21.00** mm
